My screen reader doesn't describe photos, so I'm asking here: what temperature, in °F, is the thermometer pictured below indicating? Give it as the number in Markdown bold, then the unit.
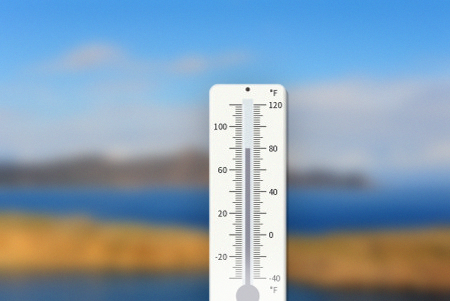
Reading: **80** °F
